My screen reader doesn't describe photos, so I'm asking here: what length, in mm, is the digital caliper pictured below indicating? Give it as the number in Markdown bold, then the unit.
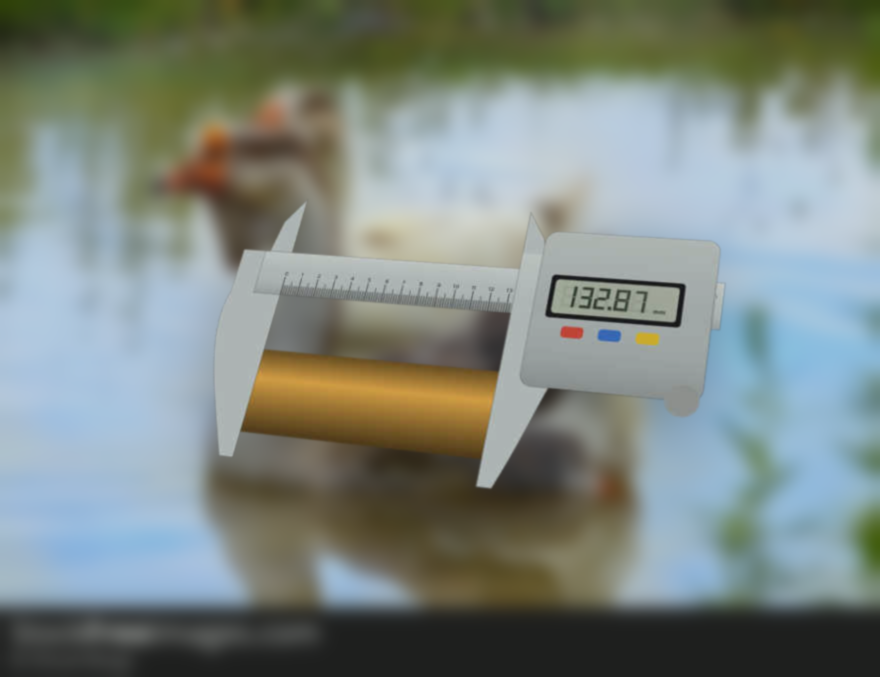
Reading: **132.87** mm
